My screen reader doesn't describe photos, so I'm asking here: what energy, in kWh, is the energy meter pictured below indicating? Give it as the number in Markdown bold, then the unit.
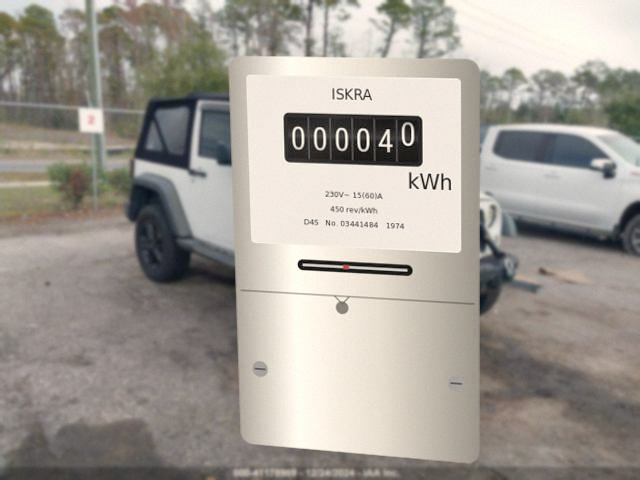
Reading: **40** kWh
